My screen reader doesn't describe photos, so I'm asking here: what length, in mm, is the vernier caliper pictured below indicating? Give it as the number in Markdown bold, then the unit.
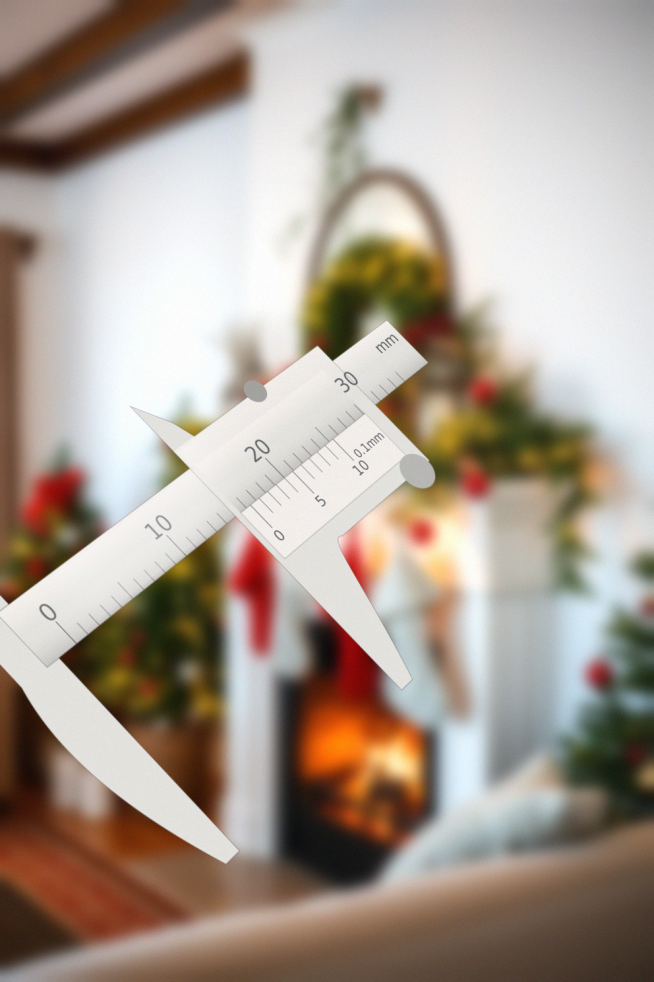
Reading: **16.4** mm
